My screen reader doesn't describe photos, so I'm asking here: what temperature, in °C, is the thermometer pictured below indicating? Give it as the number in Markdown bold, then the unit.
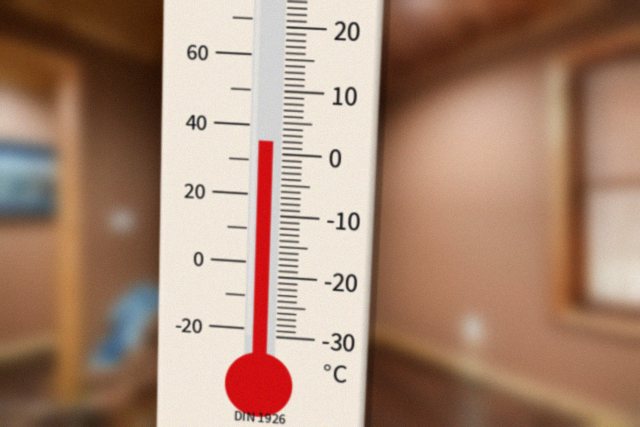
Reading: **2** °C
